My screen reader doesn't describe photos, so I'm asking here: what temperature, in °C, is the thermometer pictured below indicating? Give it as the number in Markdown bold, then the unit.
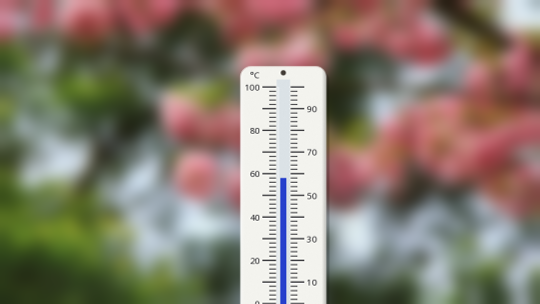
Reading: **58** °C
